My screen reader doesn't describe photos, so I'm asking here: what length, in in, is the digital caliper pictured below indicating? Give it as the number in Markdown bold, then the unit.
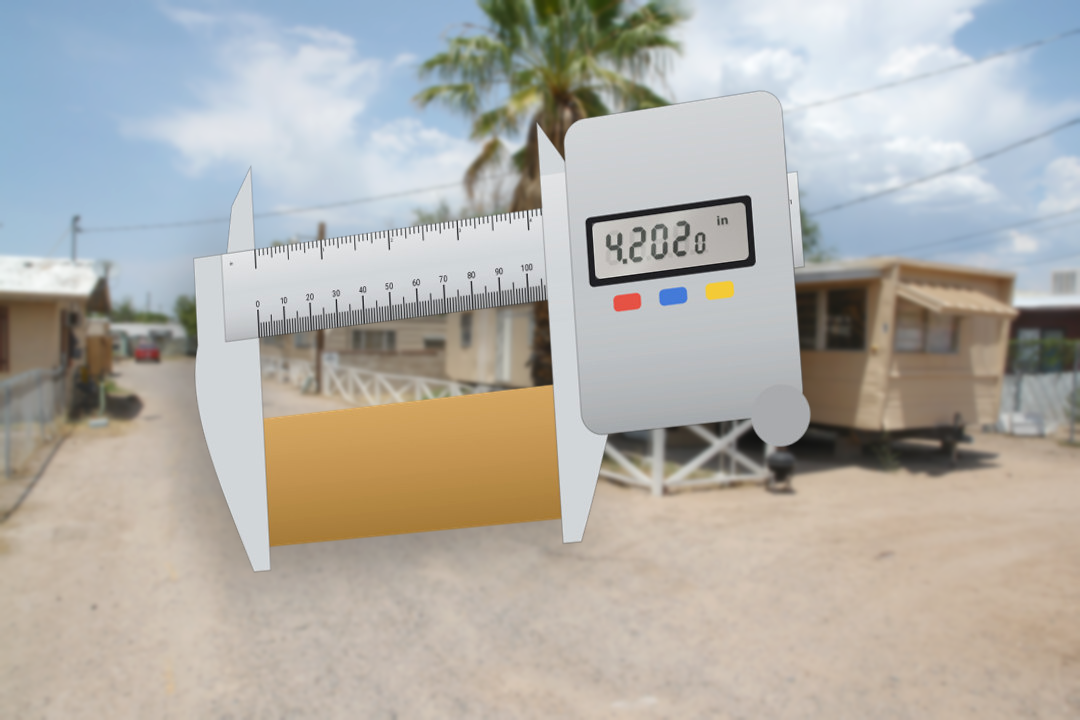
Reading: **4.2020** in
